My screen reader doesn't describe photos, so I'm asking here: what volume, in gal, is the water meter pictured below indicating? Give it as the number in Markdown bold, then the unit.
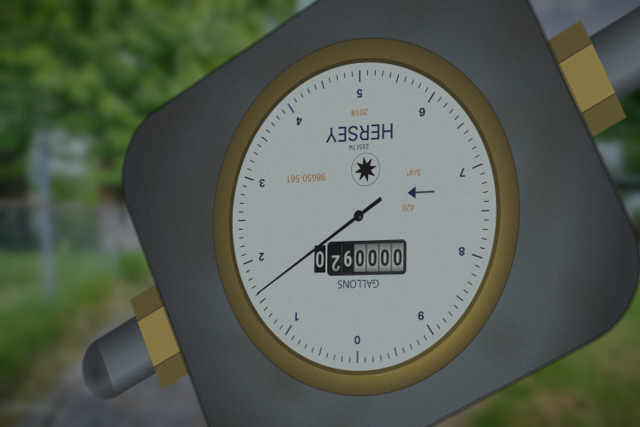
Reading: **921.6** gal
